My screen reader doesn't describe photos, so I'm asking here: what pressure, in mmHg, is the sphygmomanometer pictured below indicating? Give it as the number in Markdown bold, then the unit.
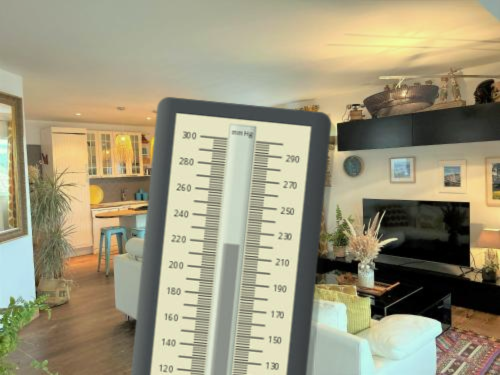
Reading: **220** mmHg
